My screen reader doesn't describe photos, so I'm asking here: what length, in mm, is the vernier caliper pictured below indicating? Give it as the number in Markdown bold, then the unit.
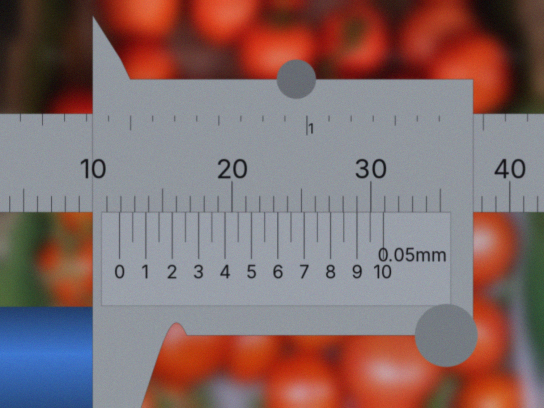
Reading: **11.9** mm
